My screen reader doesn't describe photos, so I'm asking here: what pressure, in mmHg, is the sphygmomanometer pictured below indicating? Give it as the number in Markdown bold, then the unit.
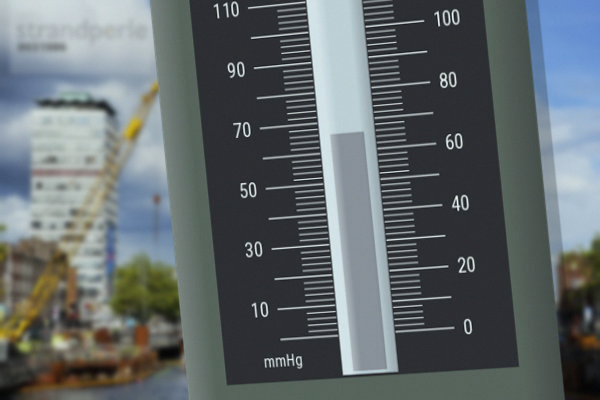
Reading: **66** mmHg
